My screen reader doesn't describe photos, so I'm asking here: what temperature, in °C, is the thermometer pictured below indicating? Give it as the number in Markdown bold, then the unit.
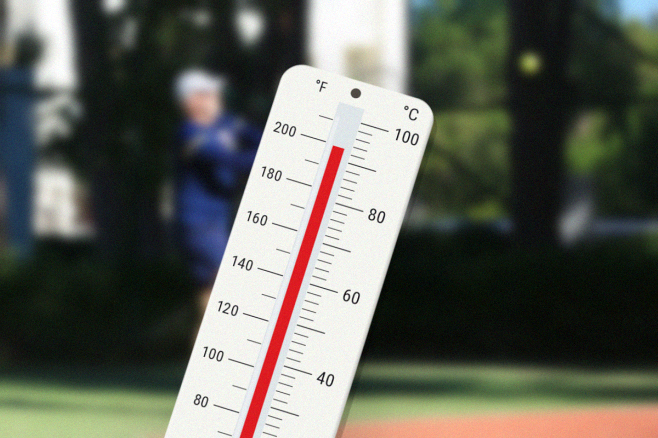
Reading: **93** °C
